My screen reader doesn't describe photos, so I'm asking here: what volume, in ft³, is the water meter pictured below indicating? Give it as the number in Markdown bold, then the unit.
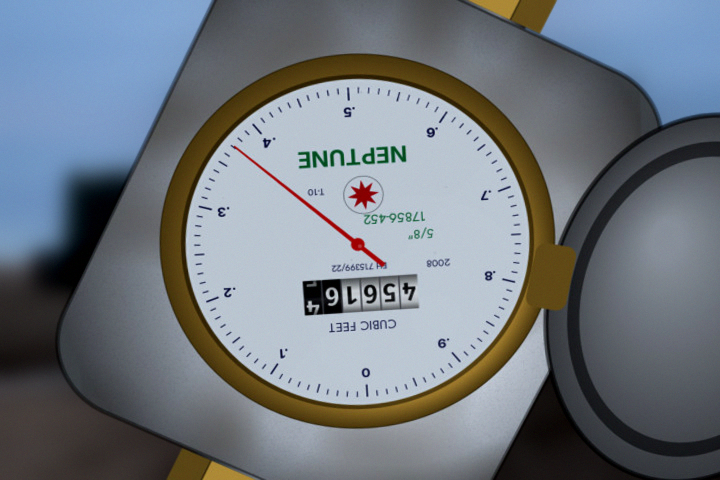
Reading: **456164.37** ft³
